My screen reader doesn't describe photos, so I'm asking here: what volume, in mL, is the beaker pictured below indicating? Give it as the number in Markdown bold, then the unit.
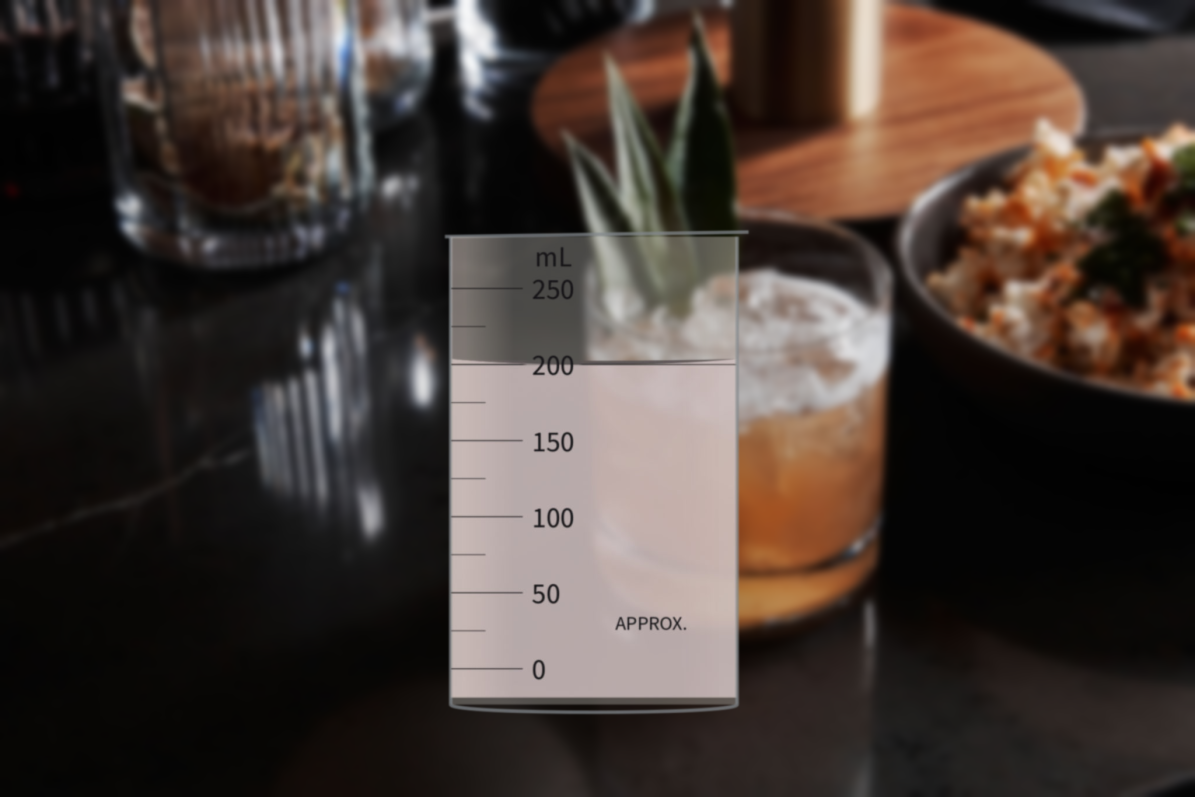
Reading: **200** mL
